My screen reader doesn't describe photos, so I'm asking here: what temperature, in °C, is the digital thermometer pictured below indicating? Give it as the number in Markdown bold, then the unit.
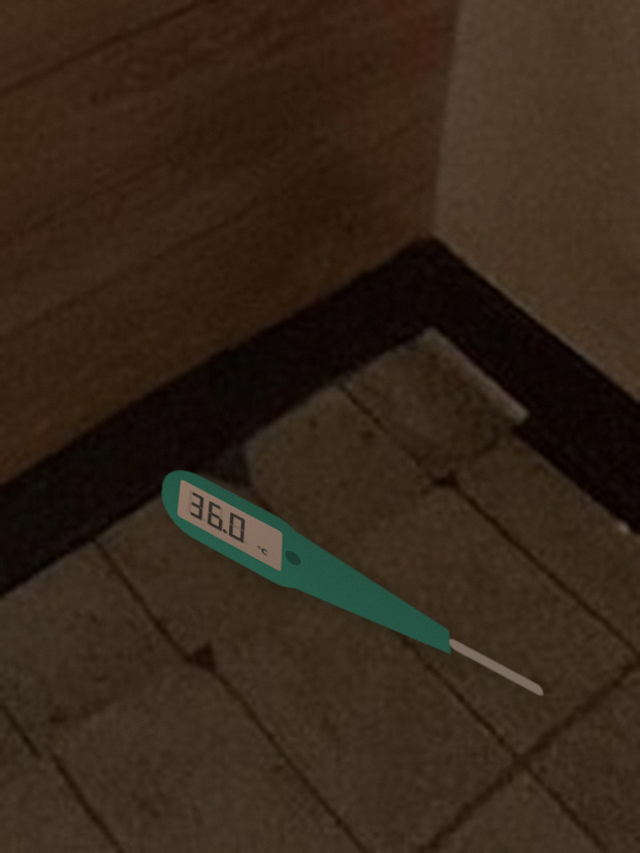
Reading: **36.0** °C
